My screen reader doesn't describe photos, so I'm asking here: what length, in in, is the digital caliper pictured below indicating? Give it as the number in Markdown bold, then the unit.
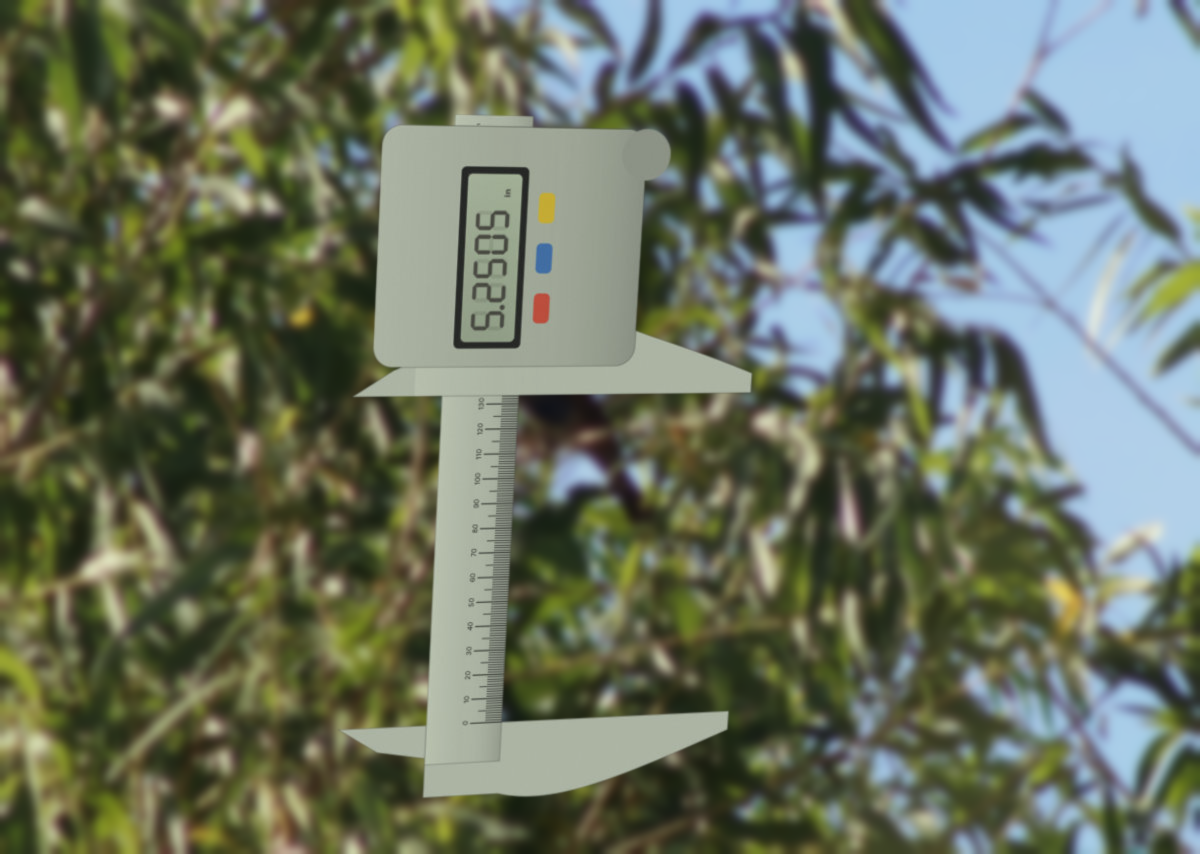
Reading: **5.2505** in
